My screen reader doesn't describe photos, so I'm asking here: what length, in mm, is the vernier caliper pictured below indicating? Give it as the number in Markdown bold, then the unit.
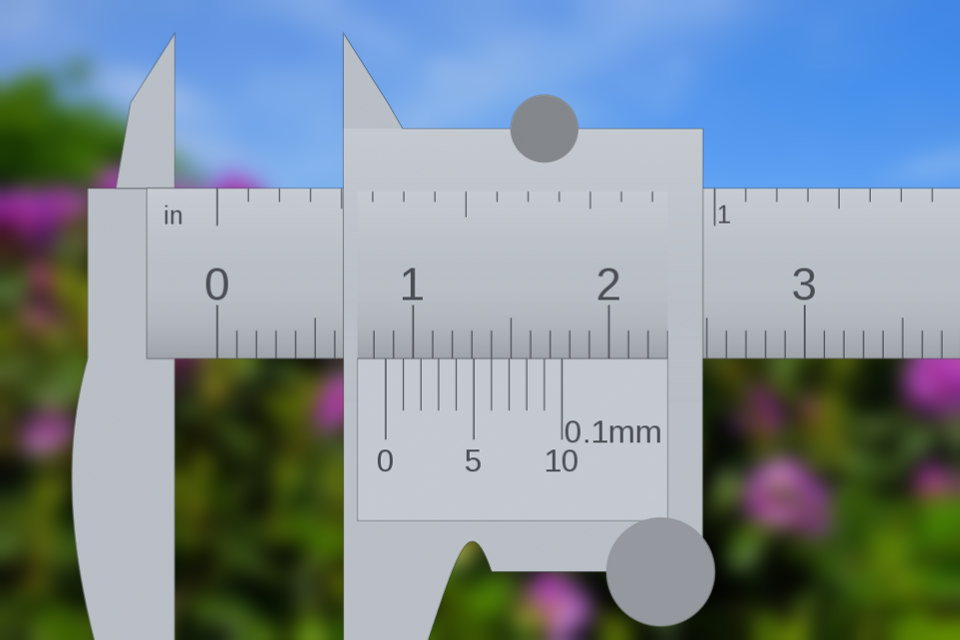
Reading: **8.6** mm
